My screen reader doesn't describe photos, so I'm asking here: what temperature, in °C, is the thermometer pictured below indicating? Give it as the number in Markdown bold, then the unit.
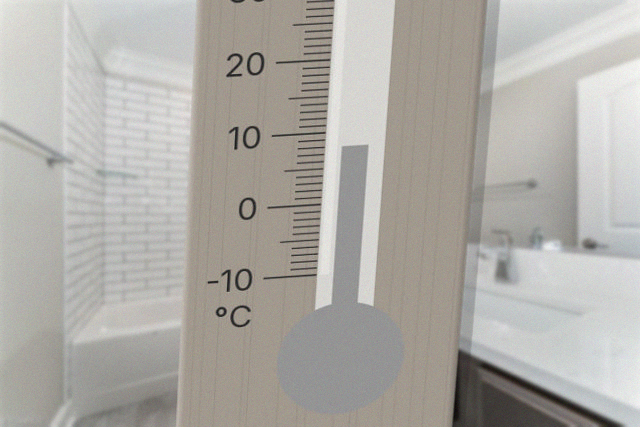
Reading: **8** °C
